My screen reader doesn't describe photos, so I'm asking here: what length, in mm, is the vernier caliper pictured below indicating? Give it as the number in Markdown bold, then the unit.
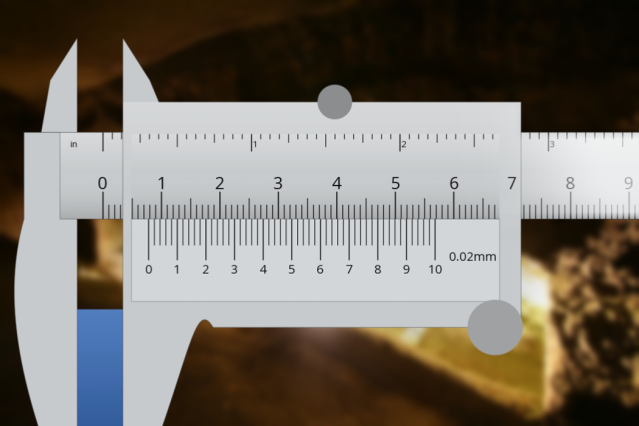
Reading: **7.8** mm
